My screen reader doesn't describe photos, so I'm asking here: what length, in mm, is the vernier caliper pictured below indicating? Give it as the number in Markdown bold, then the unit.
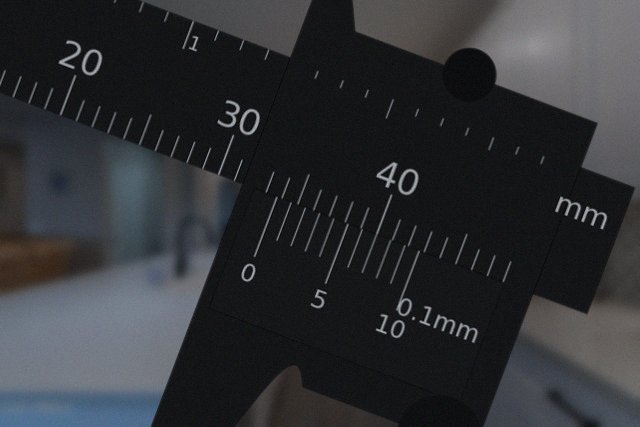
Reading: **33.7** mm
